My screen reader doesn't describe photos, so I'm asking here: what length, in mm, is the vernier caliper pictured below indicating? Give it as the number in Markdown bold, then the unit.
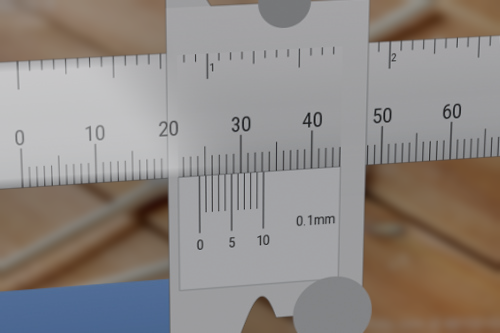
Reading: **24.2** mm
